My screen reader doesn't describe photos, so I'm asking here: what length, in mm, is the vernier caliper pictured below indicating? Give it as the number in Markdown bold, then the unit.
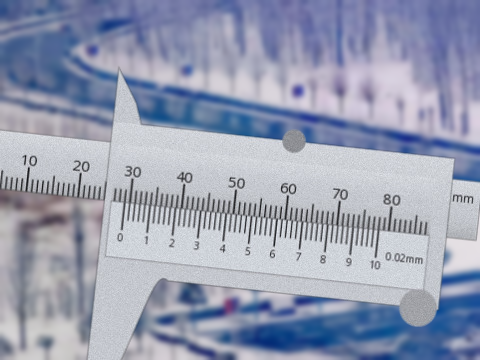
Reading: **29.0** mm
